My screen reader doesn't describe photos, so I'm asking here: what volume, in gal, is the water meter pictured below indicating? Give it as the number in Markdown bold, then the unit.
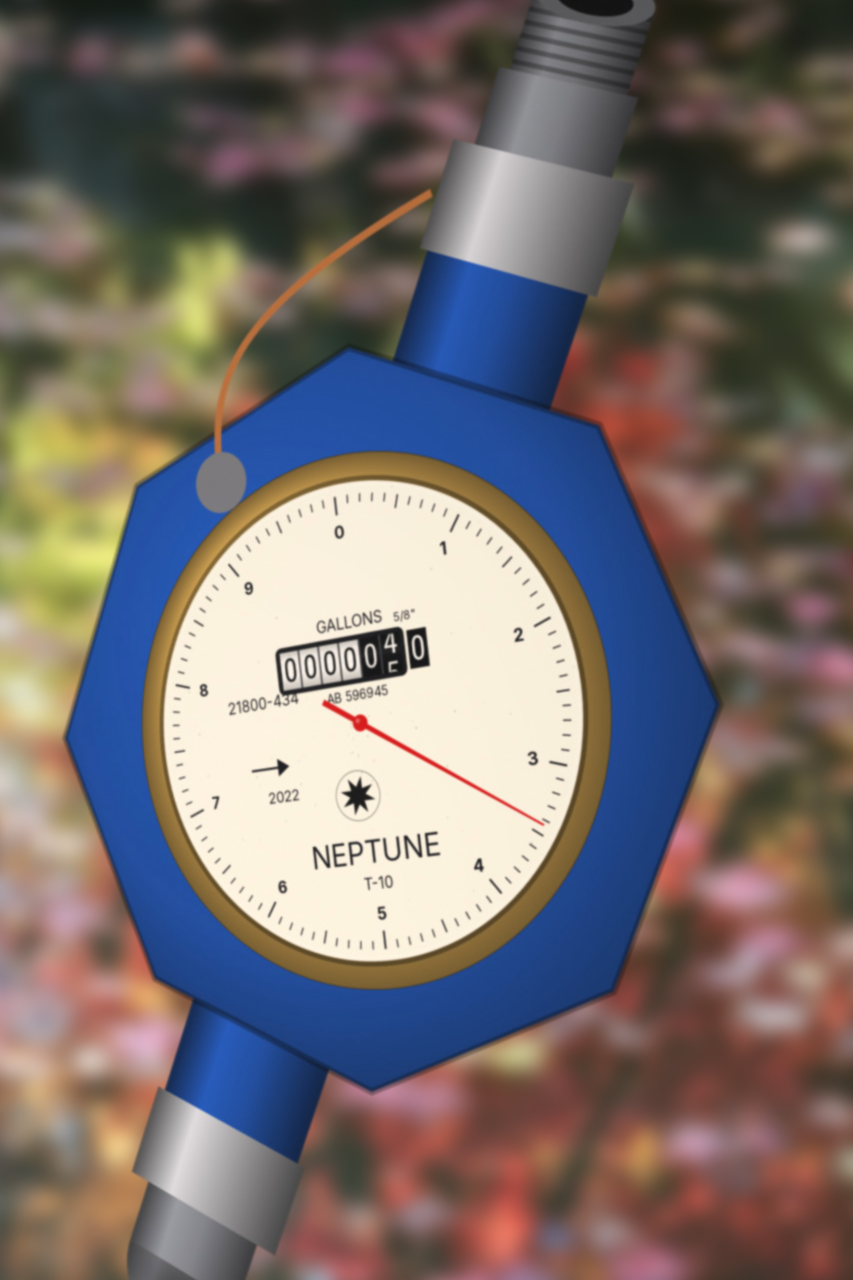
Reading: **43.4** gal
